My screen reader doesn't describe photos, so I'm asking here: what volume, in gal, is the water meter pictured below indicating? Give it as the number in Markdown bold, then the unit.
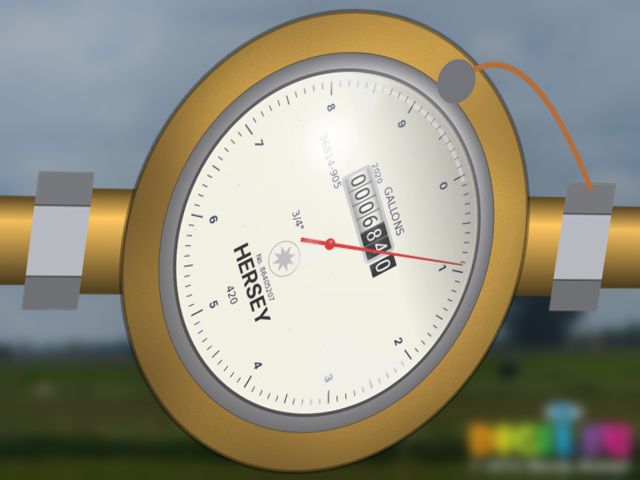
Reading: **6840.9** gal
